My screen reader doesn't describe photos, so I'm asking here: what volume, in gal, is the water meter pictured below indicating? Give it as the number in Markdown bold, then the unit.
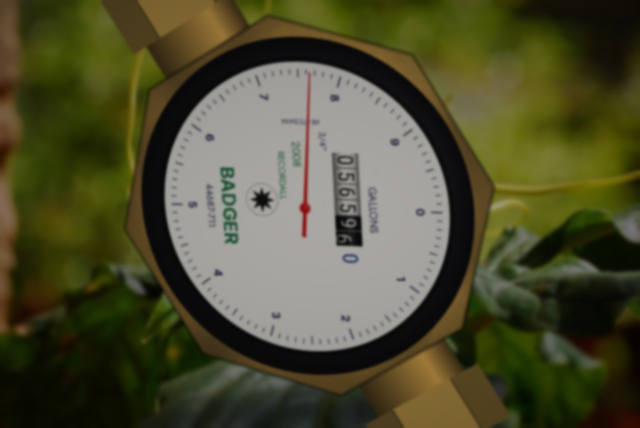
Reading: **565957.6** gal
